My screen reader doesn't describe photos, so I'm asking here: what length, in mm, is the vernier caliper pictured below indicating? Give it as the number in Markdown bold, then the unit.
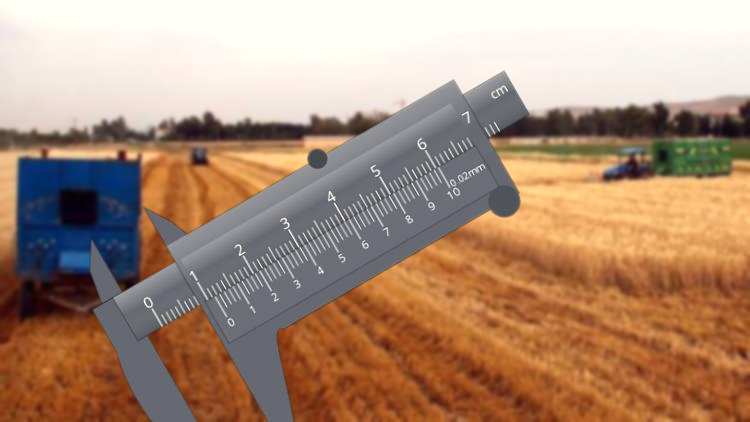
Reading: **11.5** mm
